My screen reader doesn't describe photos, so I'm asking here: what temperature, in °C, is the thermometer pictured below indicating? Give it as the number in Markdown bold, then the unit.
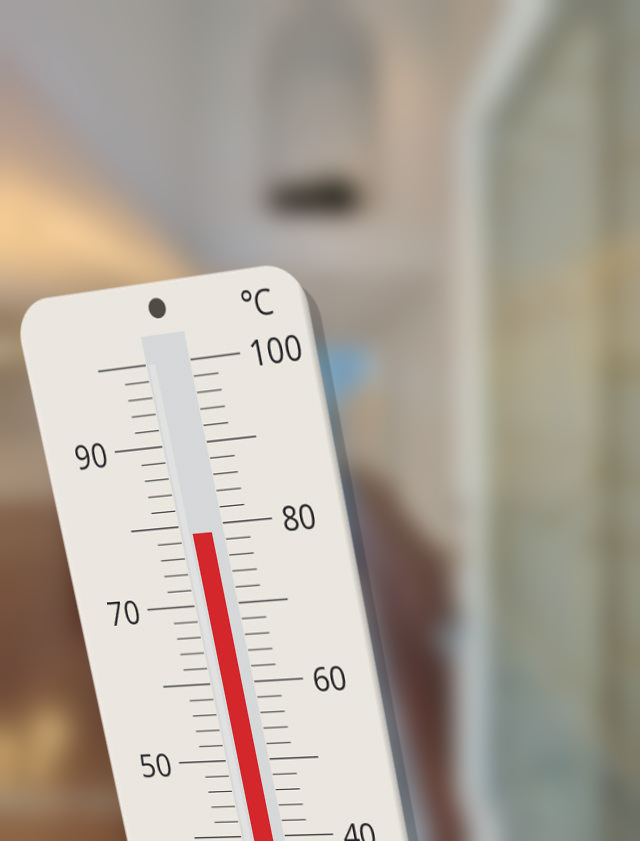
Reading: **79** °C
